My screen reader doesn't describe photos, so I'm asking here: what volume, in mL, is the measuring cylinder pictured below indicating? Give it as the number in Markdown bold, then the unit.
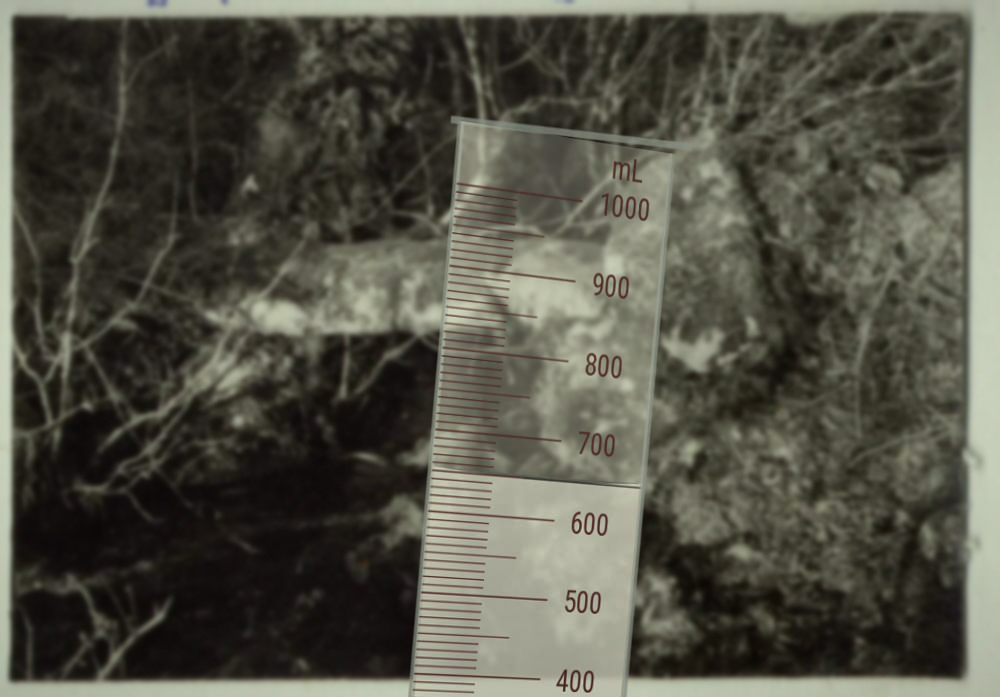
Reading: **650** mL
